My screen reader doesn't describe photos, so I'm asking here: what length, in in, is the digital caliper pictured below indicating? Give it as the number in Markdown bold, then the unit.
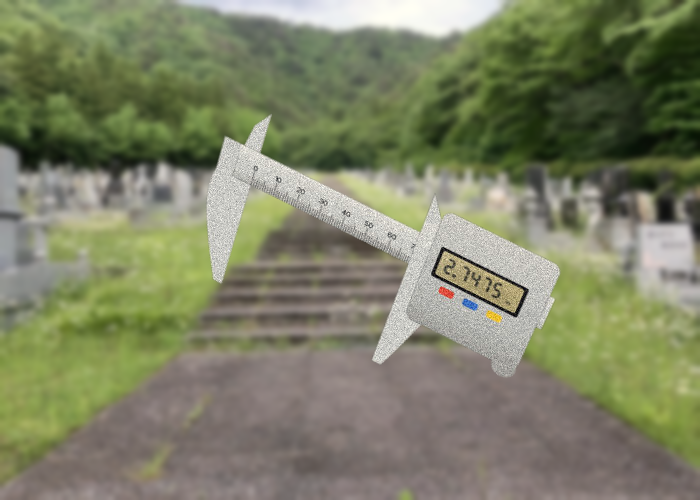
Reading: **2.7475** in
